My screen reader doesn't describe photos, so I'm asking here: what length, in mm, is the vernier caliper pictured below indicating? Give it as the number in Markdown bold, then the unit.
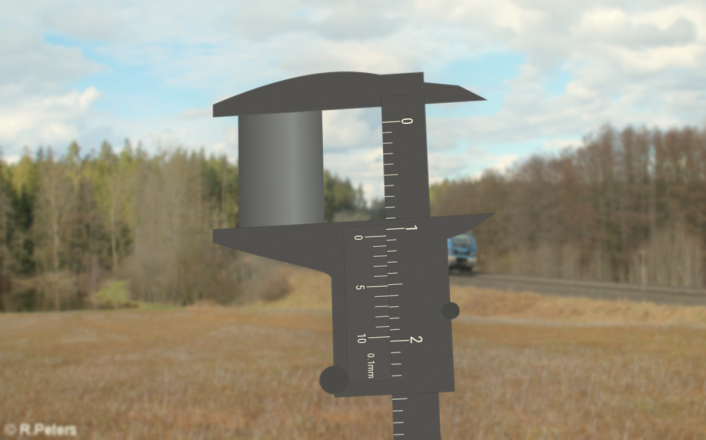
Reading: **10.6** mm
